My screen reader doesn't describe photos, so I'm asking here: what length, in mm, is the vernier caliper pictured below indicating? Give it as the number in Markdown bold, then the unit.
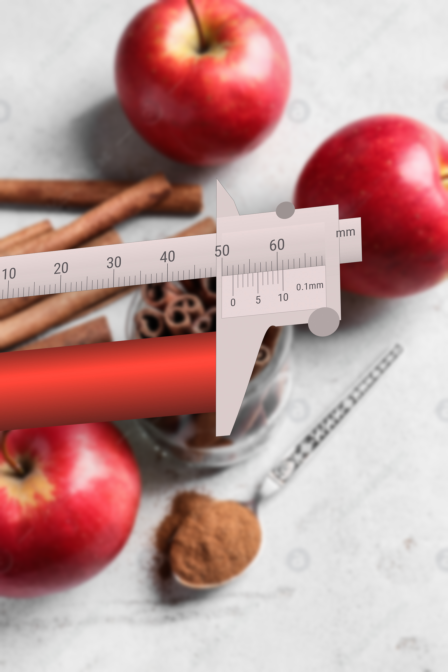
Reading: **52.0** mm
